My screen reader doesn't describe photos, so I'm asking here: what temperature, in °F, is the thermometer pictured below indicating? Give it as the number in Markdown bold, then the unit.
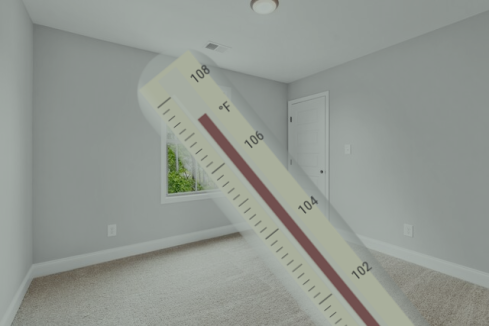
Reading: **107.2** °F
